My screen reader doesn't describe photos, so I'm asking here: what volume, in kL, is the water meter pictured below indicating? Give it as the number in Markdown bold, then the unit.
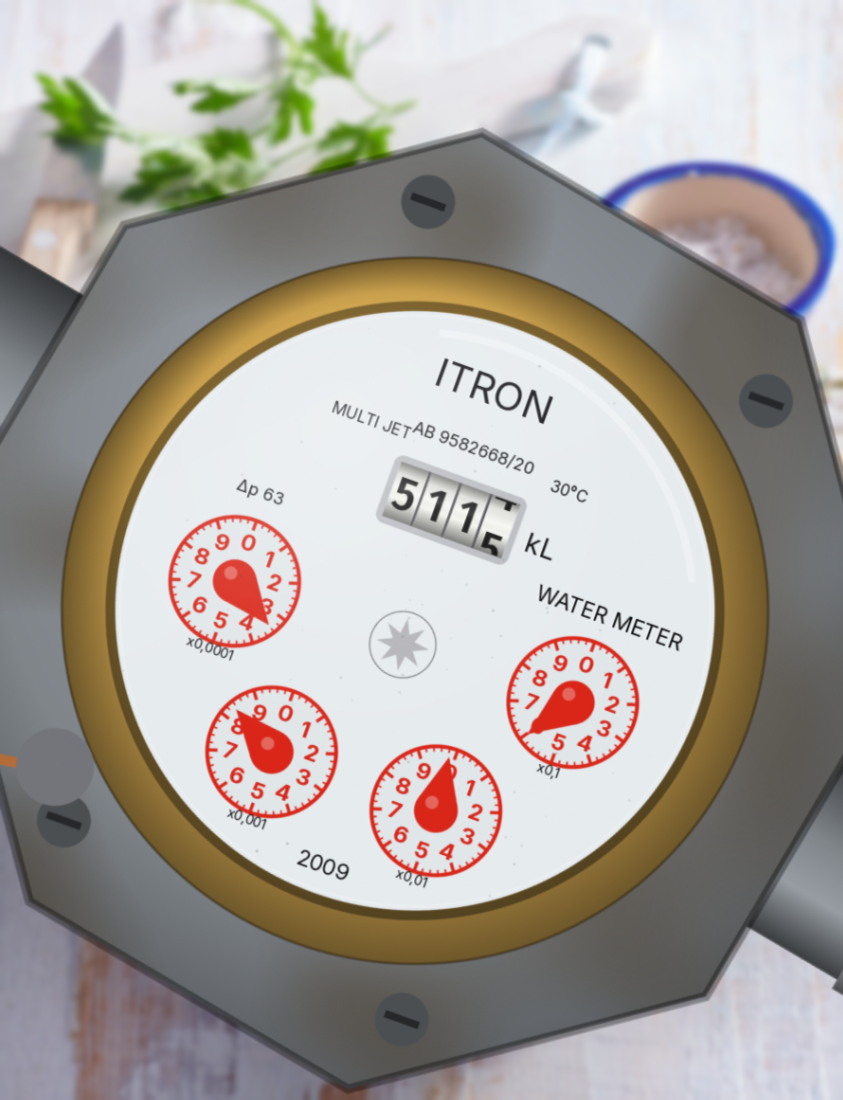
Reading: **5114.5983** kL
